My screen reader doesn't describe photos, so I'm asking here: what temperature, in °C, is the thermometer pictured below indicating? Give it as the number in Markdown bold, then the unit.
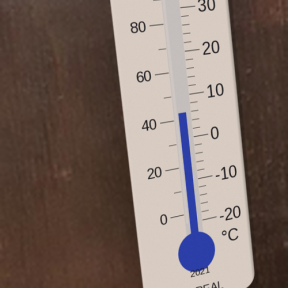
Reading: **6** °C
